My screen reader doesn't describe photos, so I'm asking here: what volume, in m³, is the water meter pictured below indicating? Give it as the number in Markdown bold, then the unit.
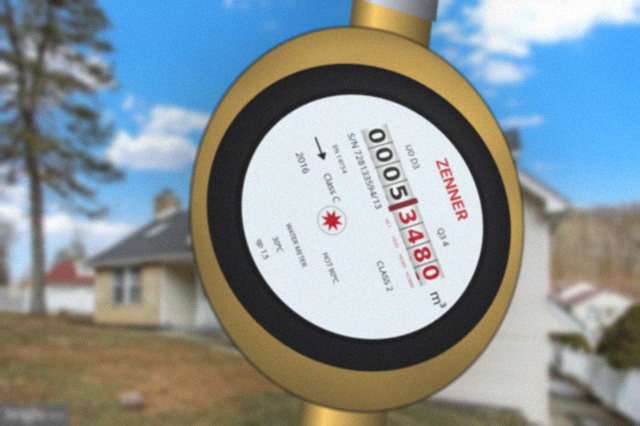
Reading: **5.3480** m³
